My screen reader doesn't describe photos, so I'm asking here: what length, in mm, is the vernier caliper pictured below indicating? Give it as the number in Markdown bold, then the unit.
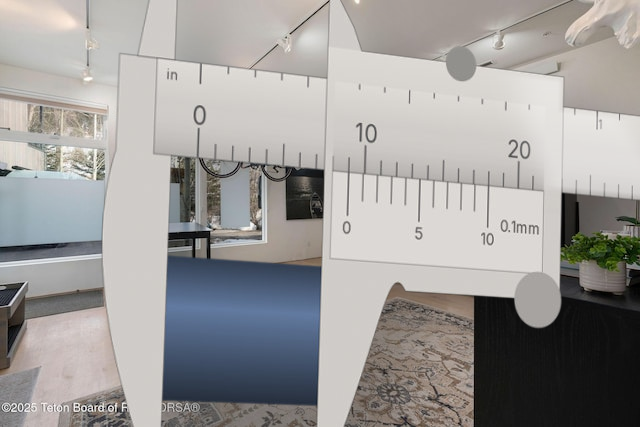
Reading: **9.0** mm
